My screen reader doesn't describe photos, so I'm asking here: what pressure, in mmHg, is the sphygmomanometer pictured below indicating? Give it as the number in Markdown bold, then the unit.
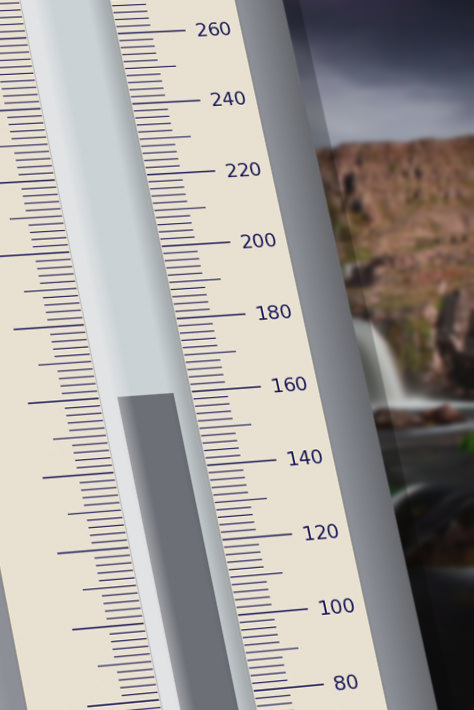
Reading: **160** mmHg
